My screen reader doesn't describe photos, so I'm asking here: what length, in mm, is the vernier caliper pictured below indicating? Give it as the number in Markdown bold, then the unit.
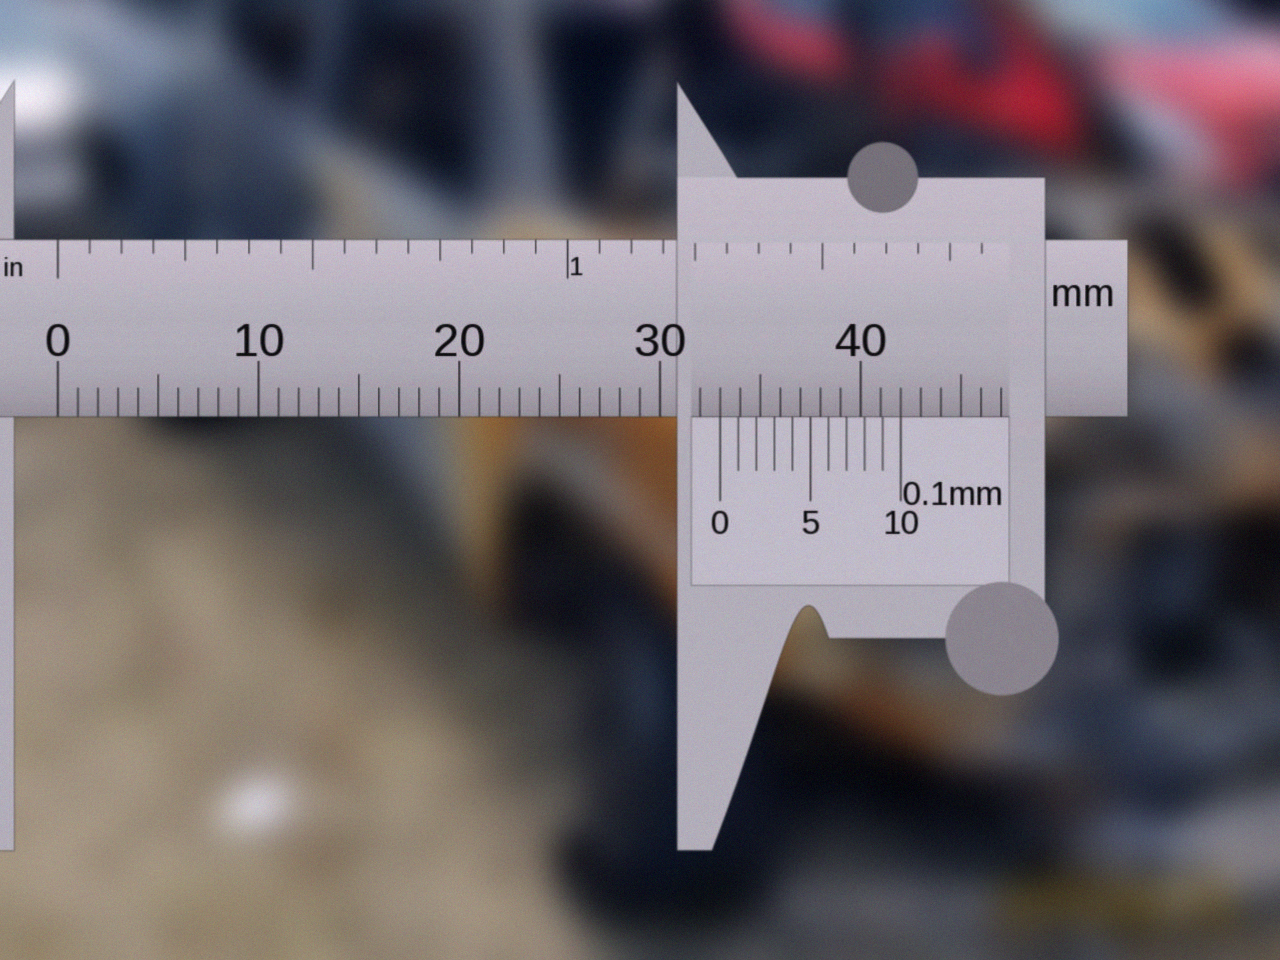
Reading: **33.0** mm
